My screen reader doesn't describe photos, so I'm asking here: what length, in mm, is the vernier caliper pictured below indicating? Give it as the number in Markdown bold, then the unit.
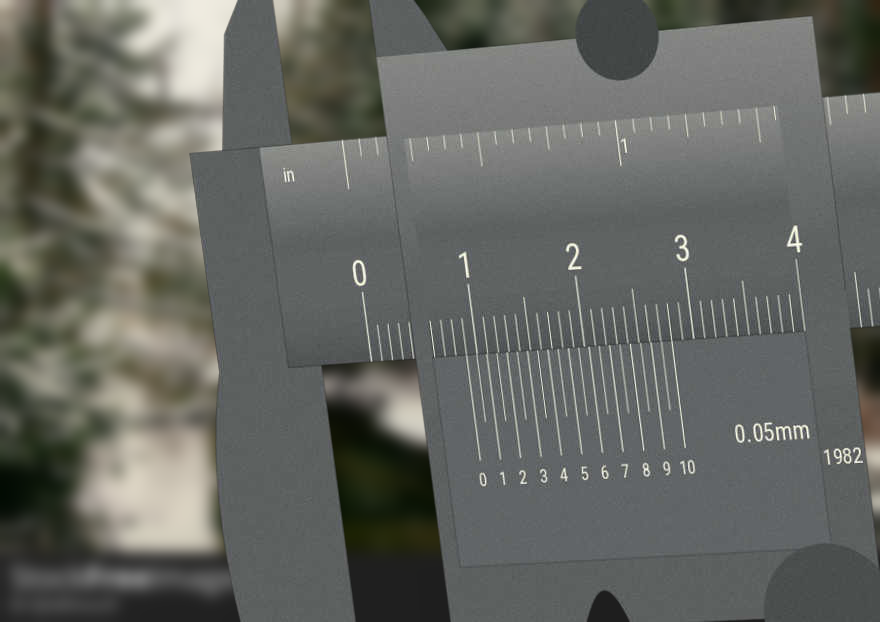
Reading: **9.0** mm
